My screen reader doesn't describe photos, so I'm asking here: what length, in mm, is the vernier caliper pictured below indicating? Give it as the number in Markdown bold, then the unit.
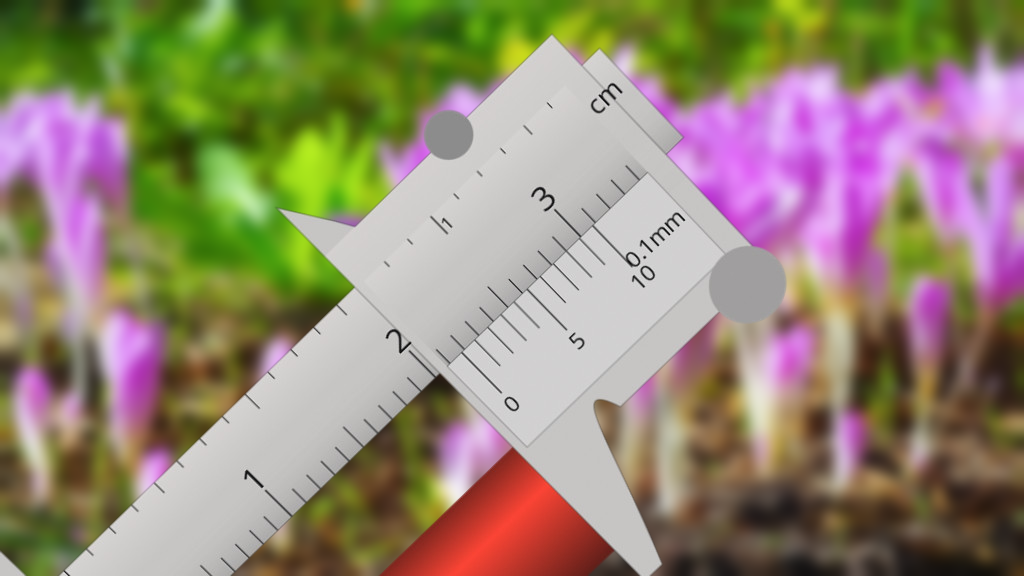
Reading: **21.8** mm
